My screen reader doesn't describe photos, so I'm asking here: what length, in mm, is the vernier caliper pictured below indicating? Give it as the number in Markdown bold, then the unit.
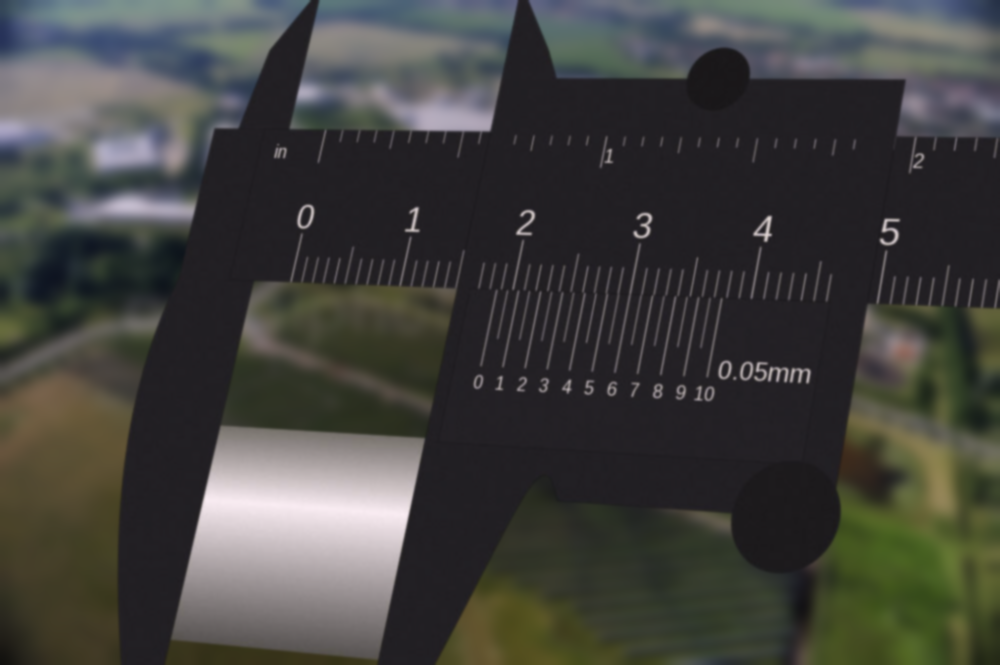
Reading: **18.6** mm
